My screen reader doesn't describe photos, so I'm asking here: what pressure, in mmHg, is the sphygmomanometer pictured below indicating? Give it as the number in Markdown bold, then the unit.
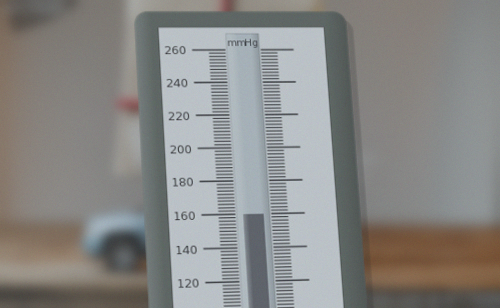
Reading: **160** mmHg
